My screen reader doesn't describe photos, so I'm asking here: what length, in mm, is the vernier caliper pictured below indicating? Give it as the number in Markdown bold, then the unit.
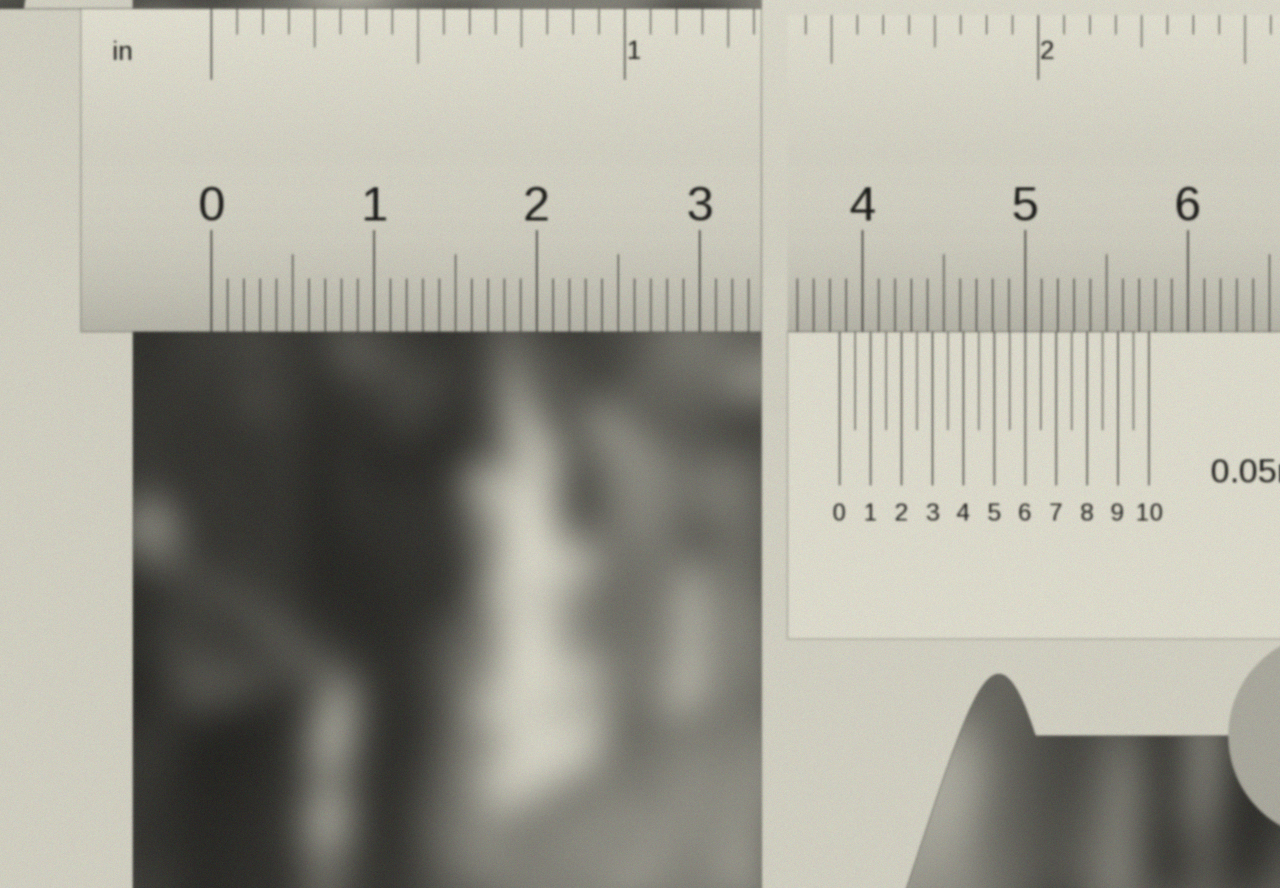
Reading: **38.6** mm
